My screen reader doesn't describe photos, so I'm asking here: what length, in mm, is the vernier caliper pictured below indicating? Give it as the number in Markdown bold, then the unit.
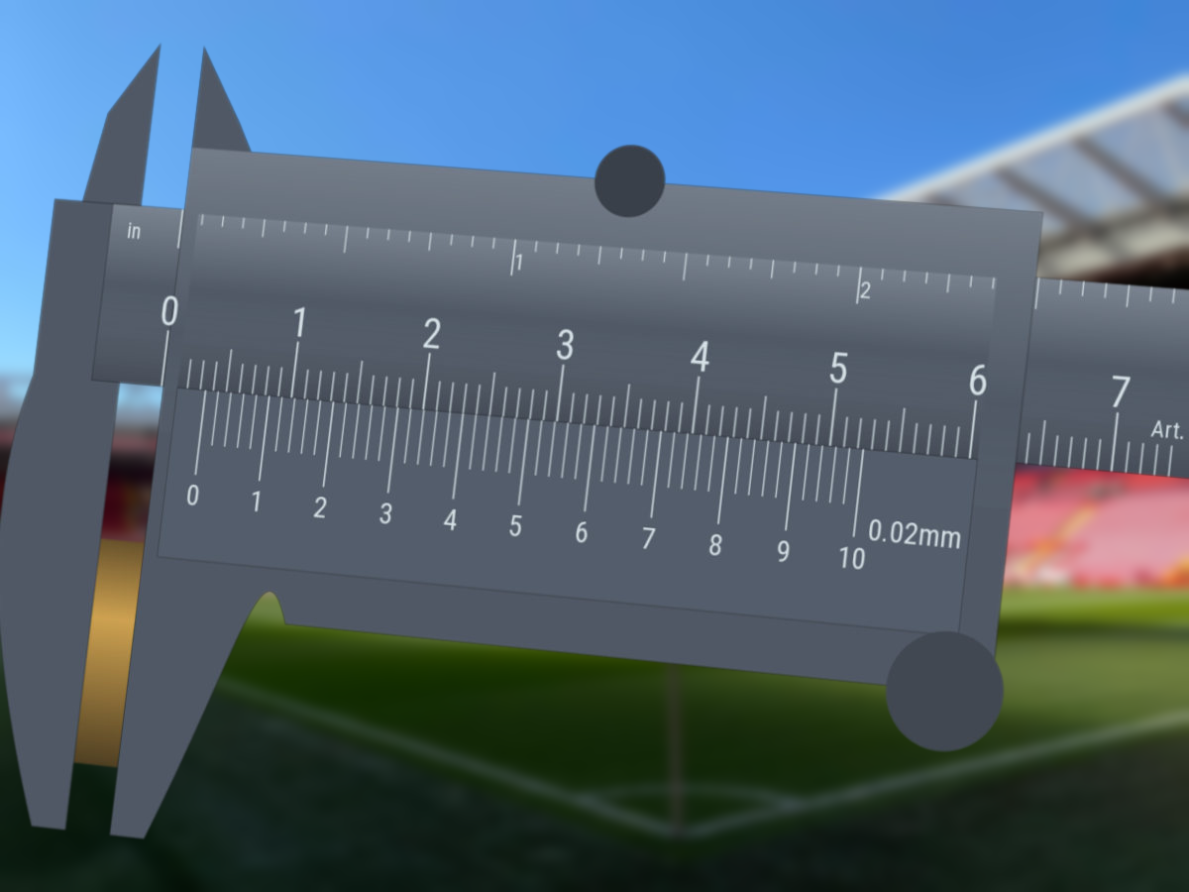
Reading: **3.4** mm
